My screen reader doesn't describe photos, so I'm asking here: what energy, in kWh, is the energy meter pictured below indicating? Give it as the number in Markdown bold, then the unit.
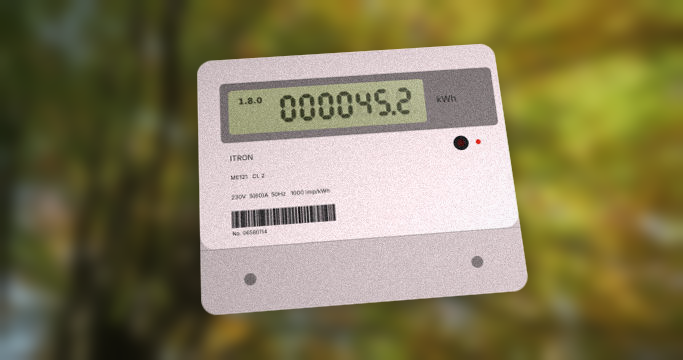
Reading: **45.2** kWh
